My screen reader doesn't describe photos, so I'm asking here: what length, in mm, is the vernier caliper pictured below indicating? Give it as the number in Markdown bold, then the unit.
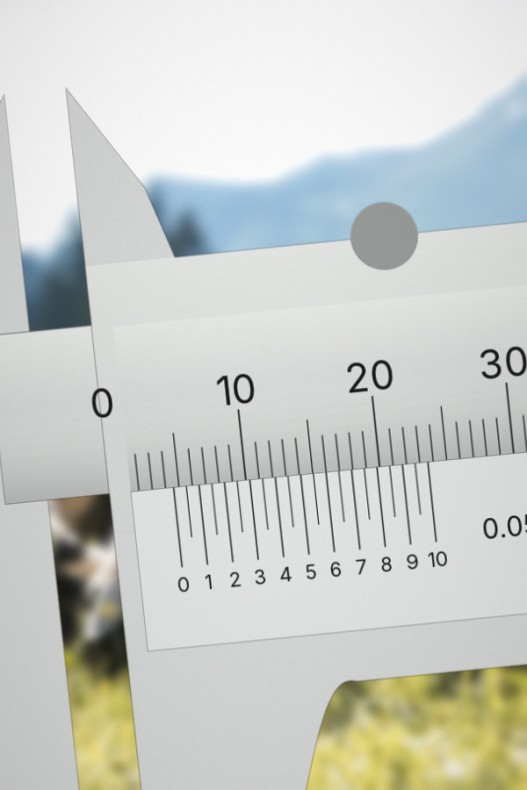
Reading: **4.6** mm
